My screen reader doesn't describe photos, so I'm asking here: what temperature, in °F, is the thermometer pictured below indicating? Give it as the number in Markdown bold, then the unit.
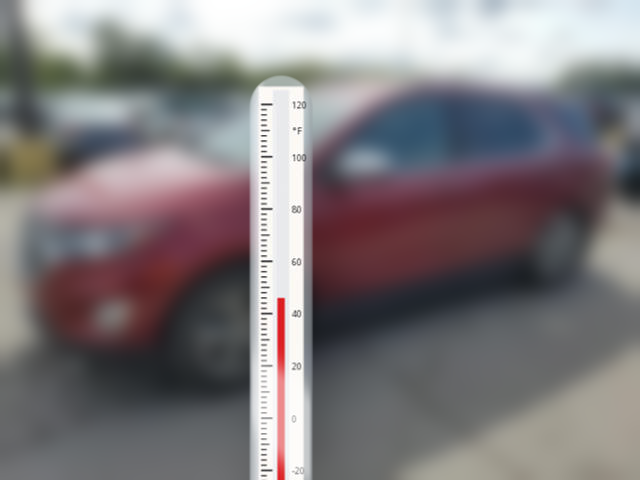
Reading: **46** °F
